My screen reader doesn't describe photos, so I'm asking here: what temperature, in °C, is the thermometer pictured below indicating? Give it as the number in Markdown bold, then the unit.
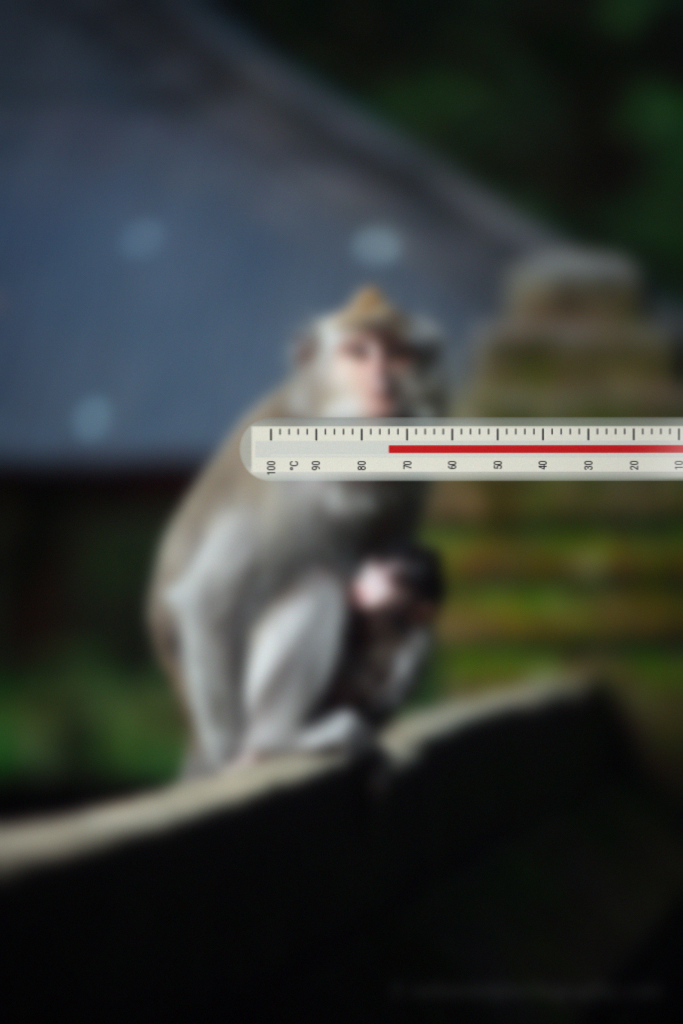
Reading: **74** °C
